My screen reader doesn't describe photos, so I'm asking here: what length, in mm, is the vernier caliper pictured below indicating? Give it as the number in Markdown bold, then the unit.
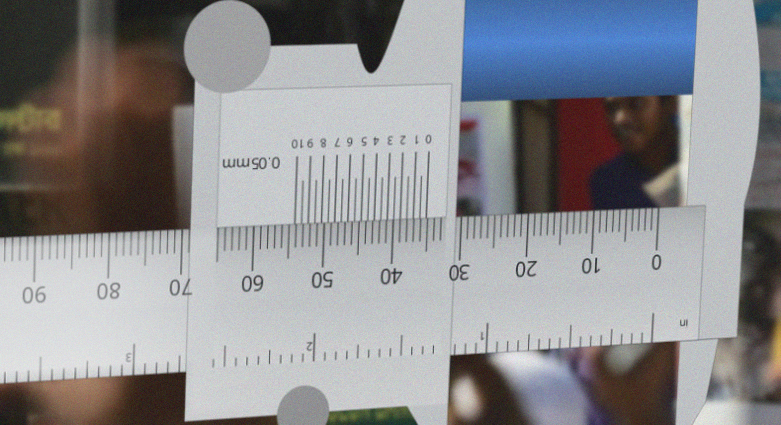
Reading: **35.2** mm
